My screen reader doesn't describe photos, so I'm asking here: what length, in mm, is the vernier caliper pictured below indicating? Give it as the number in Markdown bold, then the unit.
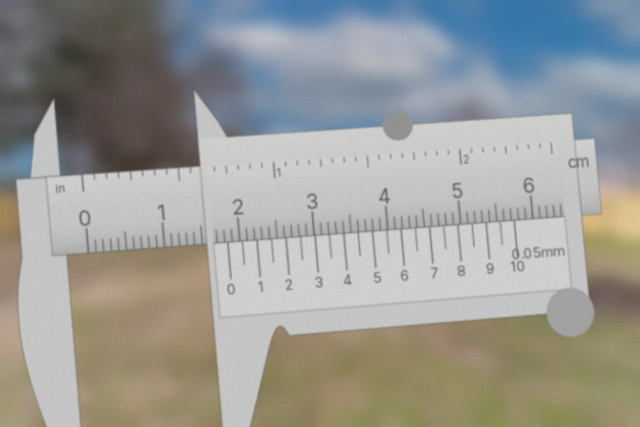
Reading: **18.4** mm
